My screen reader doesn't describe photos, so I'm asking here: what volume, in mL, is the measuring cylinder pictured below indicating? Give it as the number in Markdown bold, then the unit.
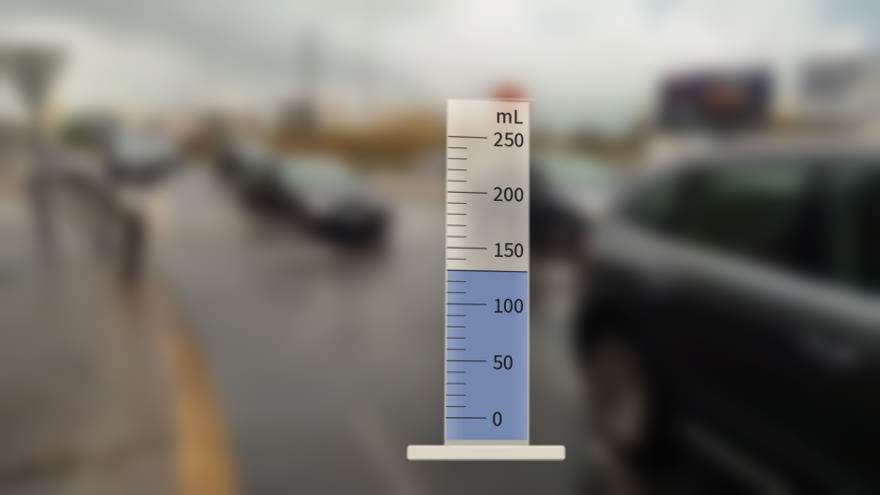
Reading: **130** mL
